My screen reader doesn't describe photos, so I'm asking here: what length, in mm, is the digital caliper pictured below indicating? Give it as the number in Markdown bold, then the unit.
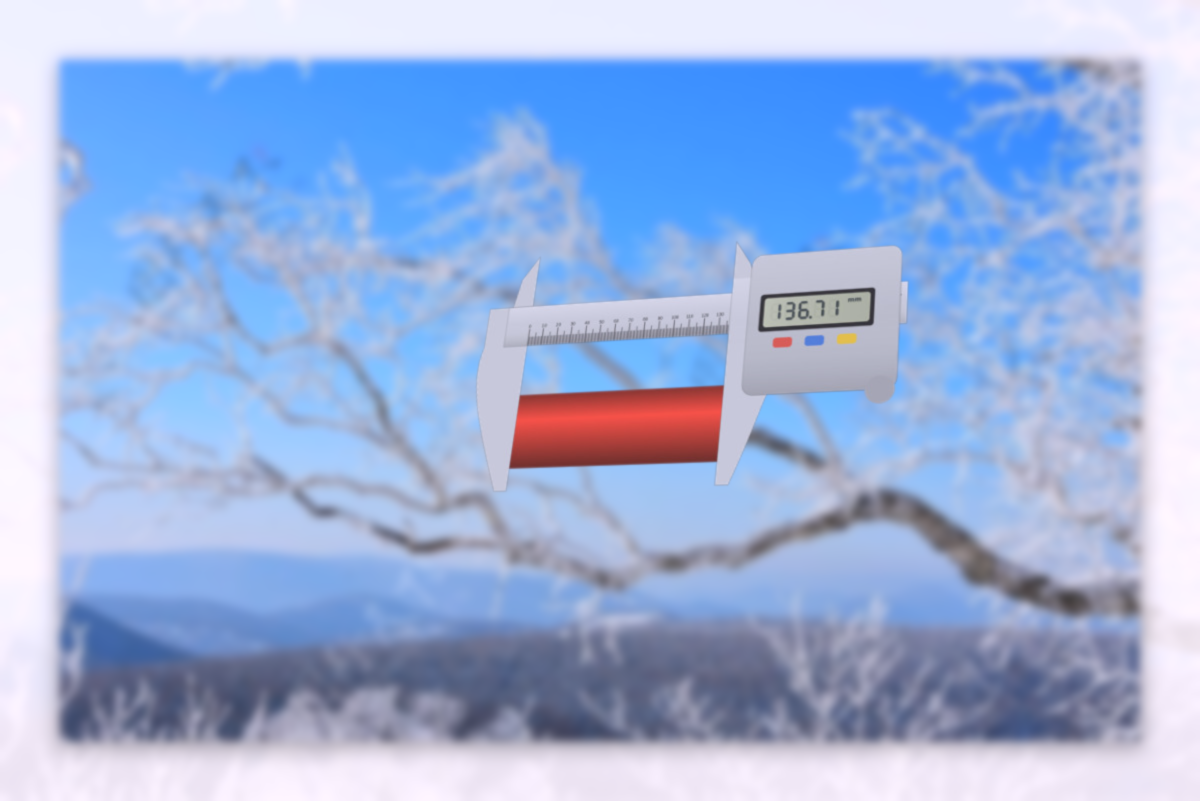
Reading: **136.71** mm
